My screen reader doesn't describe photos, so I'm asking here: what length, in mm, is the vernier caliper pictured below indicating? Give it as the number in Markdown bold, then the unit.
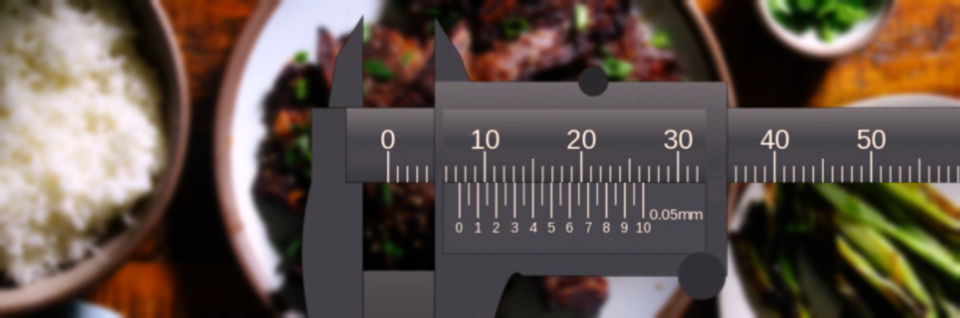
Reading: **7.4** mm
